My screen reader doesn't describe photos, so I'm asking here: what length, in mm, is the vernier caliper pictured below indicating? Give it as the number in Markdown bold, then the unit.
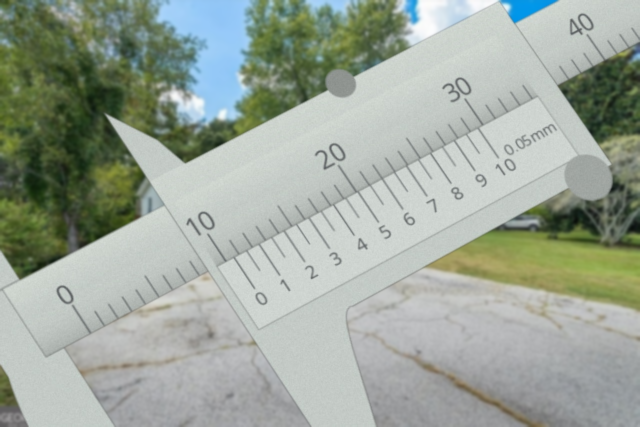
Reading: **10.6** mm
